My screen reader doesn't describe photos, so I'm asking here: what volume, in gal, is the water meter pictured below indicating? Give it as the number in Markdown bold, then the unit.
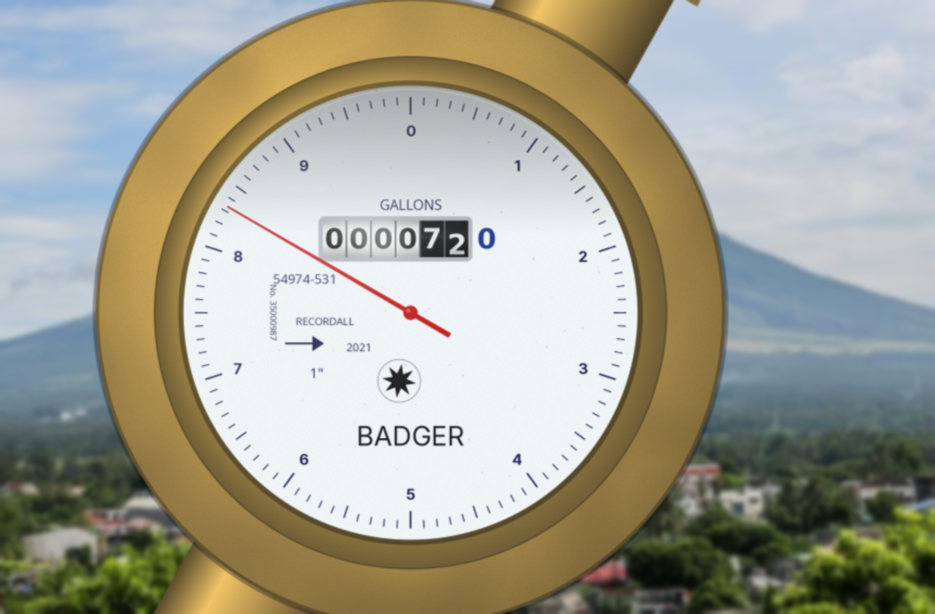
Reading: **718.3** gal
